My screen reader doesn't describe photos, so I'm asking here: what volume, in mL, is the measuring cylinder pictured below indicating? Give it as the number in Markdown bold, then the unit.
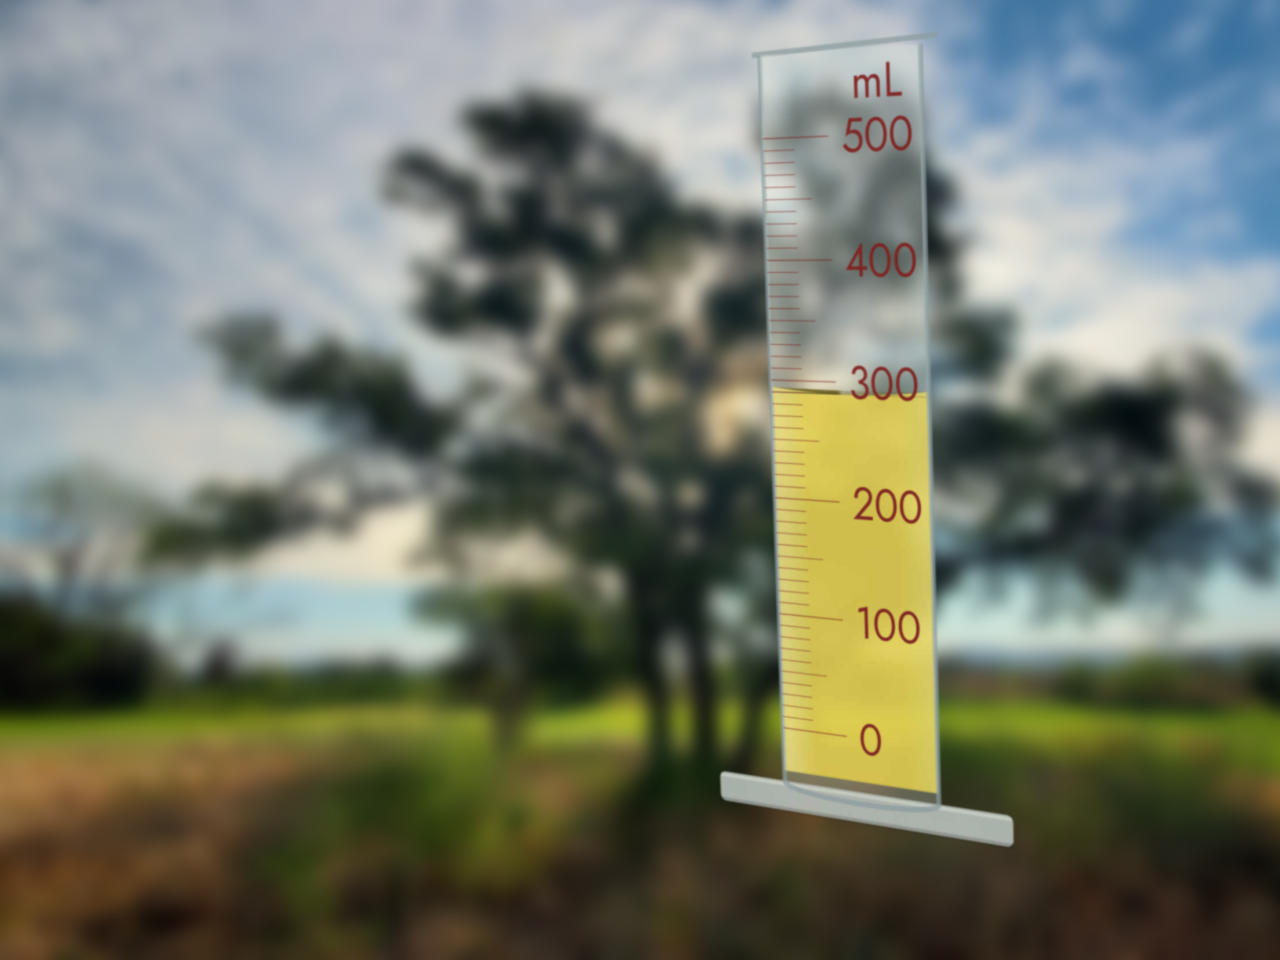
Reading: **290** mL
